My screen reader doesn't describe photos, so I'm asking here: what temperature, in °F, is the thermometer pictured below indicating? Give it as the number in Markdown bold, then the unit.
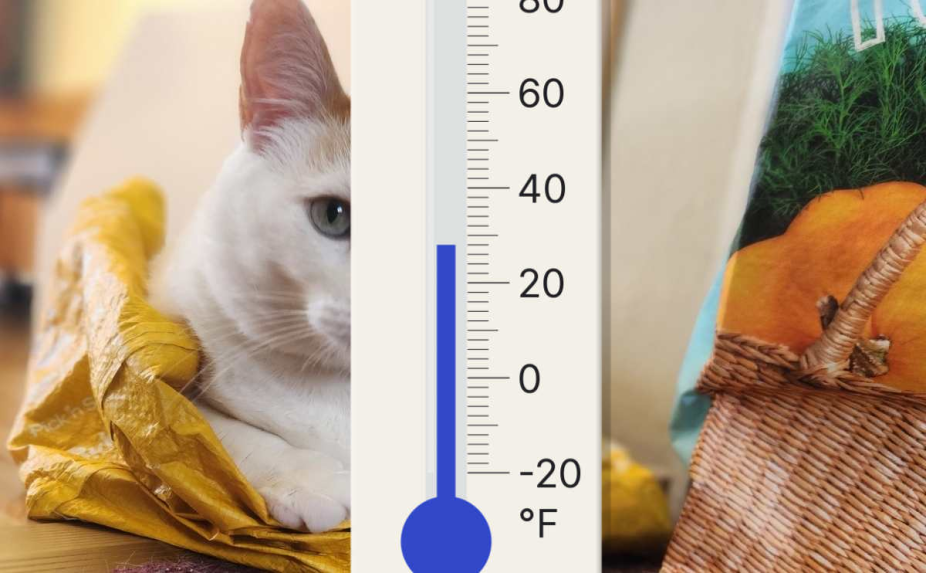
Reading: **28** °F
